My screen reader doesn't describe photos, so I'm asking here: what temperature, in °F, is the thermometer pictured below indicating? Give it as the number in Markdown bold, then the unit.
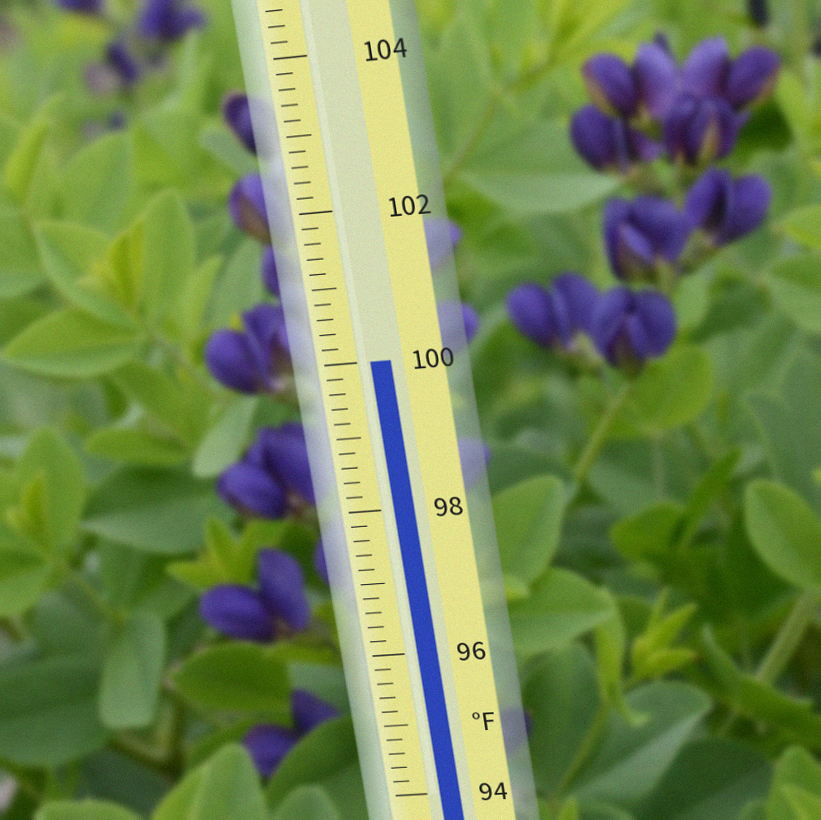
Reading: **100** °F
